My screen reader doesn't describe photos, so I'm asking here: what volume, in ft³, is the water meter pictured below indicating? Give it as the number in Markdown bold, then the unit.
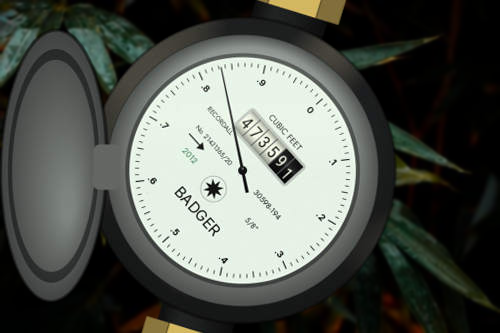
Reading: **473590.83** ft³
